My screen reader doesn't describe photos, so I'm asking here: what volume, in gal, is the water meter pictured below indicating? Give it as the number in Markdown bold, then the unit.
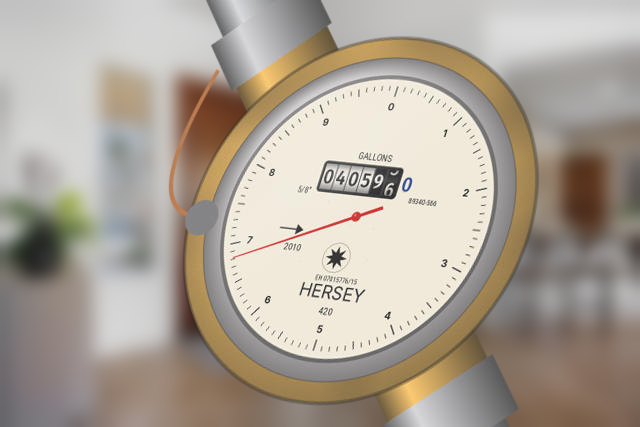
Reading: **405956.8** gal
